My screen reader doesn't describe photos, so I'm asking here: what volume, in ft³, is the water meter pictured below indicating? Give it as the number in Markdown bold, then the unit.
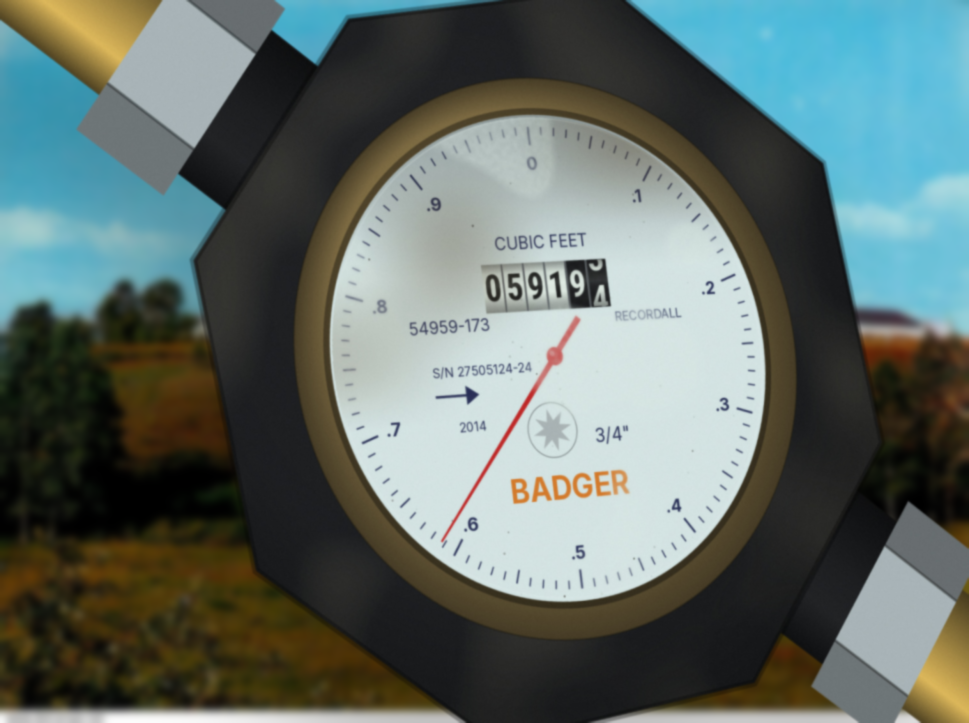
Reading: **59193.61** ft³
